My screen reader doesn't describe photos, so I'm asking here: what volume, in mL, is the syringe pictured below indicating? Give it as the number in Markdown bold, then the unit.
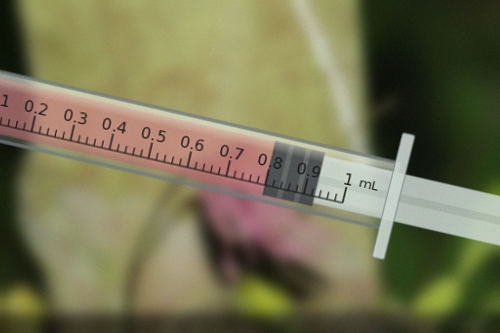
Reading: **0.8** mL
